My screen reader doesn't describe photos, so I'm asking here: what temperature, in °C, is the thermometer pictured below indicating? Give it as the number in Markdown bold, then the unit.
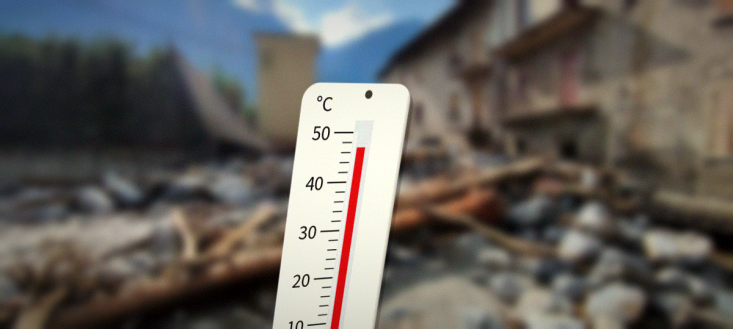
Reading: **47** °C
